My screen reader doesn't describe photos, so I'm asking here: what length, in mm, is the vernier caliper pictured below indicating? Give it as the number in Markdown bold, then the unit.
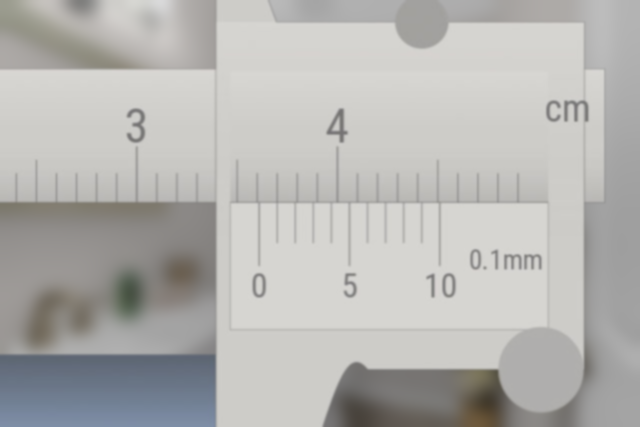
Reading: **36.1** mm
